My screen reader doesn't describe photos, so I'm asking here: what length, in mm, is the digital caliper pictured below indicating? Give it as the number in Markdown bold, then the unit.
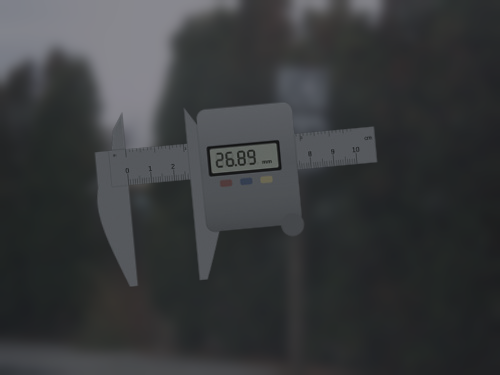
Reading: **26.89** mm
